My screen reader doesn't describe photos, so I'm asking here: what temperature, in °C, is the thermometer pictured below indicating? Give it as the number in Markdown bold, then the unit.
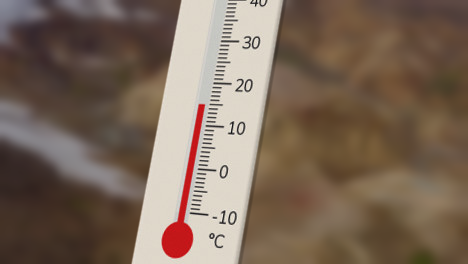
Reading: **15** °C
